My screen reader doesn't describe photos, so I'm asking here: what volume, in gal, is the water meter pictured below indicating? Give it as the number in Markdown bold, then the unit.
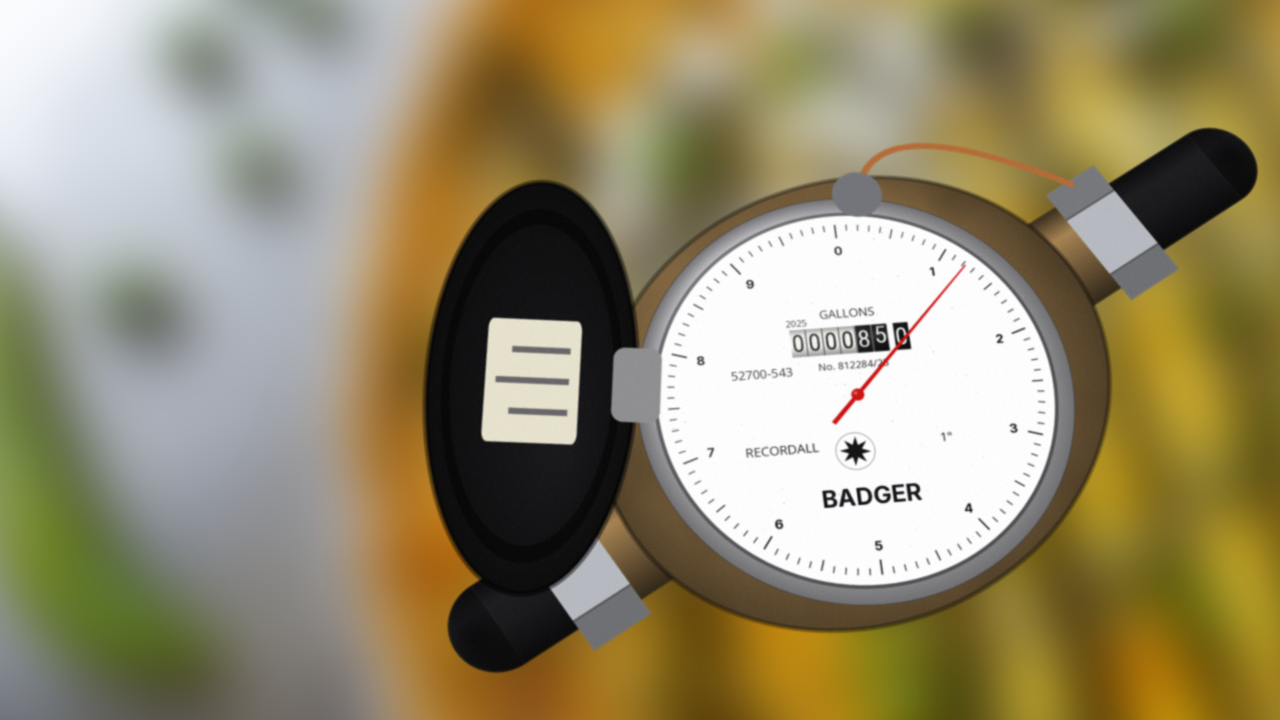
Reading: **851.2** gal
